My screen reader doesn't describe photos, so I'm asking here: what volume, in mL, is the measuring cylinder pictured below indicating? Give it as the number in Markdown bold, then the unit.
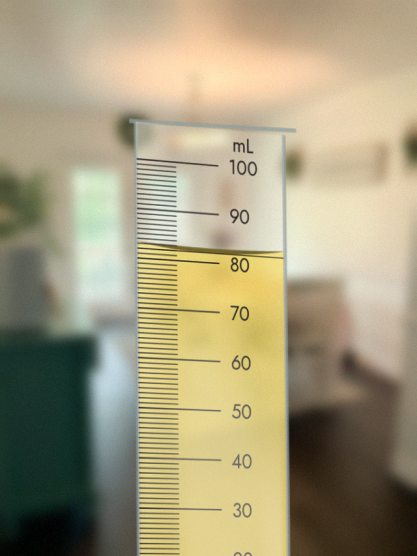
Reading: **82** mL
